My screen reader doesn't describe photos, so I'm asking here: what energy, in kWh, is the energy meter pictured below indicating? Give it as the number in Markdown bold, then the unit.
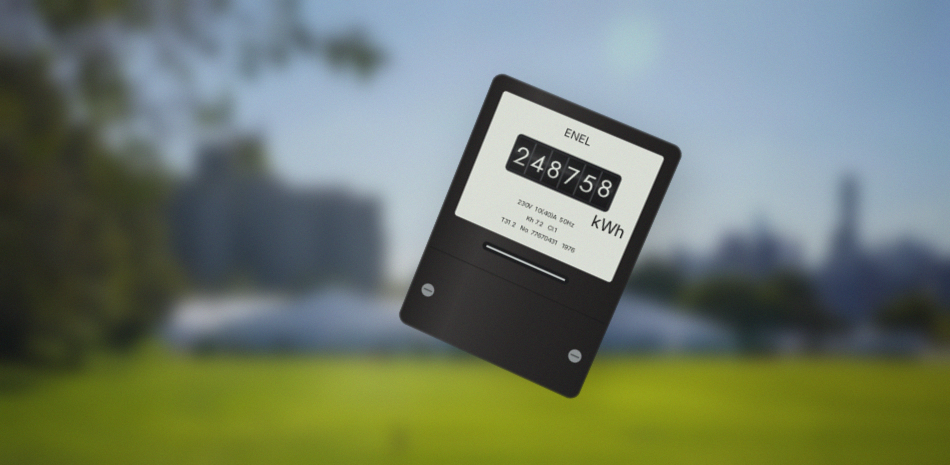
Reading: **248758** kWh
